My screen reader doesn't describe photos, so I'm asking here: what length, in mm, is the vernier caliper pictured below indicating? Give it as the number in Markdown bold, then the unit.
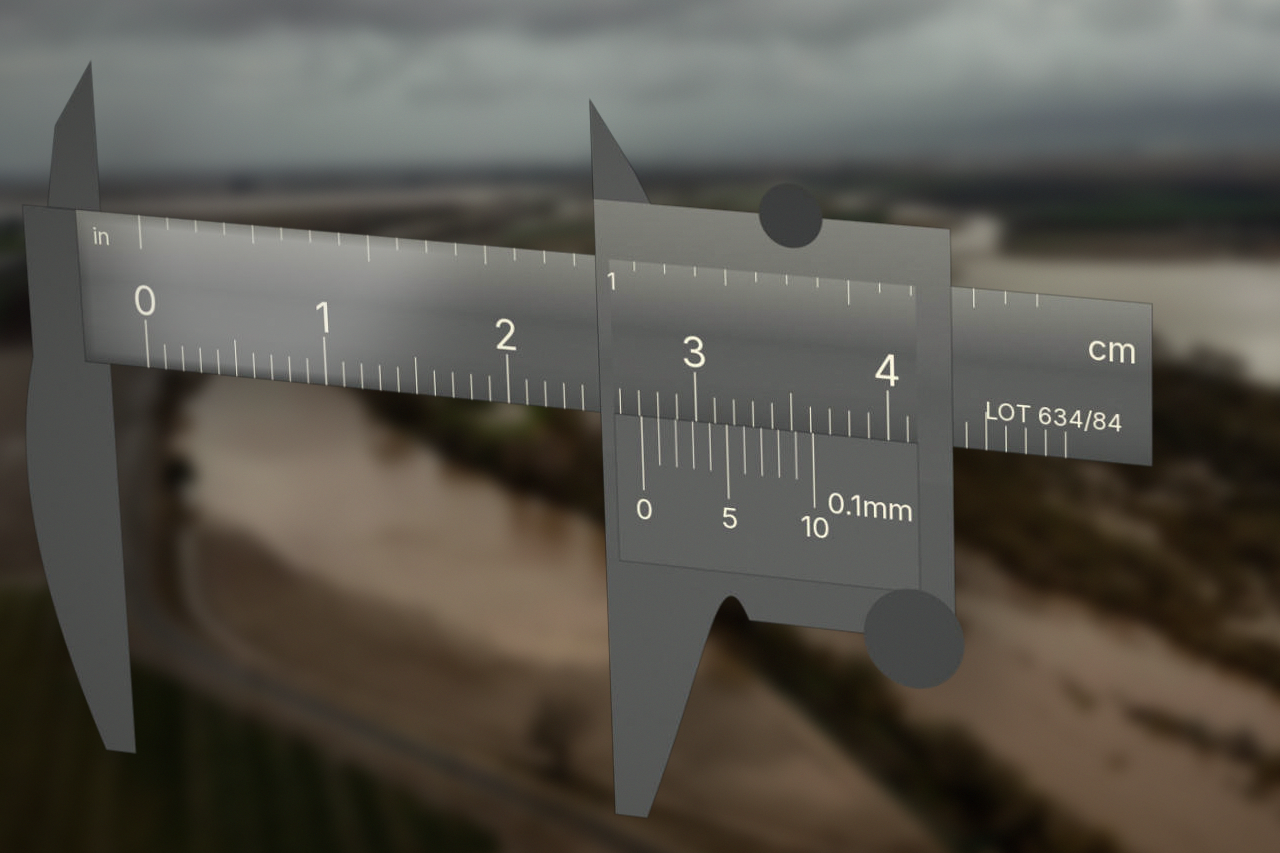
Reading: **27.1** mm
